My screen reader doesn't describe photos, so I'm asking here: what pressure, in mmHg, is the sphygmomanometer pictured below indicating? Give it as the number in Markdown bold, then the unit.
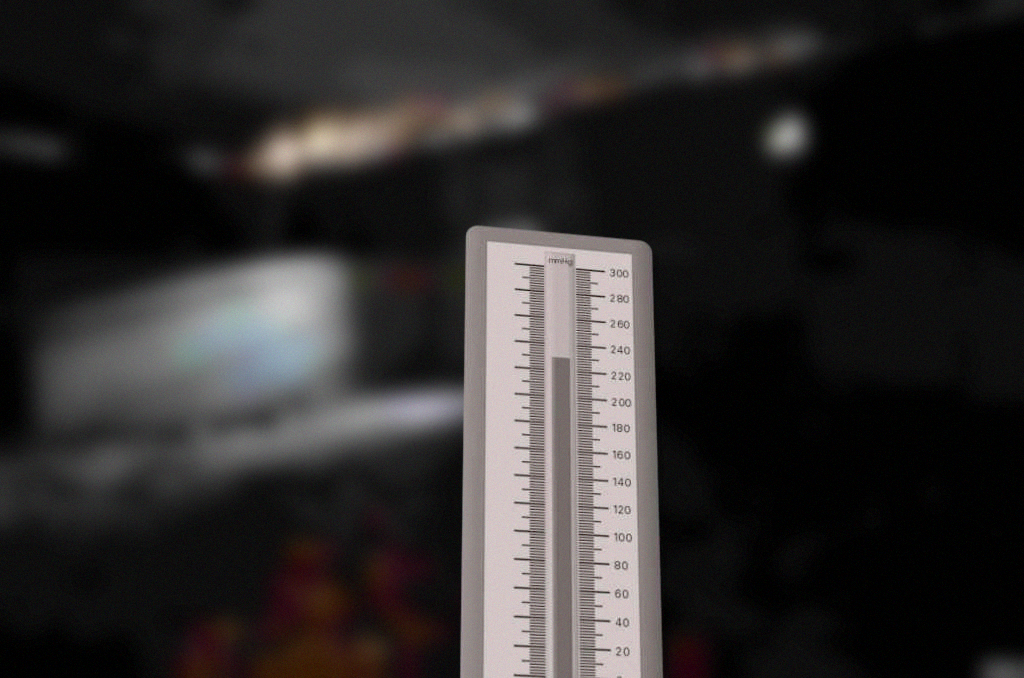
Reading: **230** mmHg
